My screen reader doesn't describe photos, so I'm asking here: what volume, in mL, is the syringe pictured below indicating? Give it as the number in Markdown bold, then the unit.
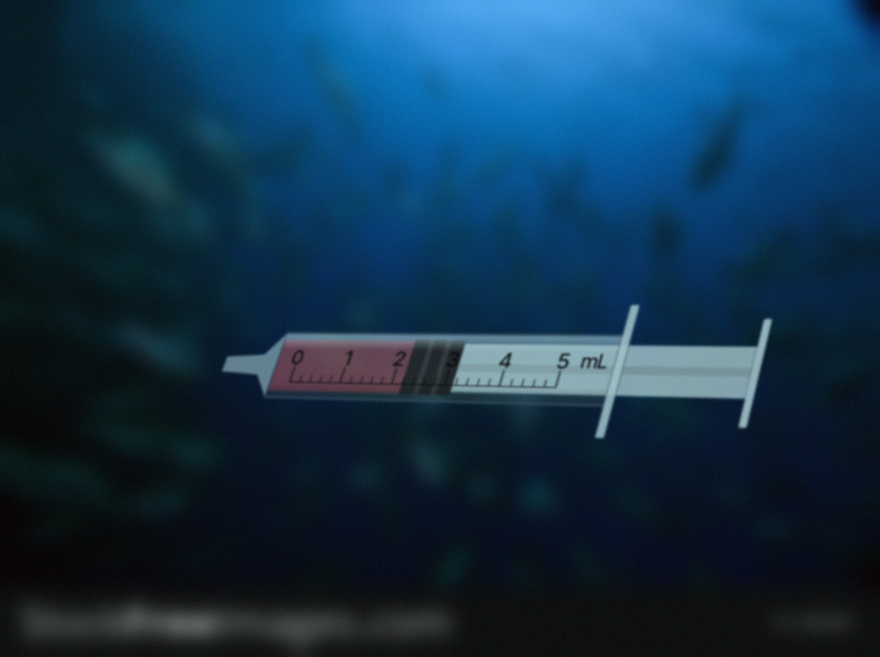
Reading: **2.2** mL
